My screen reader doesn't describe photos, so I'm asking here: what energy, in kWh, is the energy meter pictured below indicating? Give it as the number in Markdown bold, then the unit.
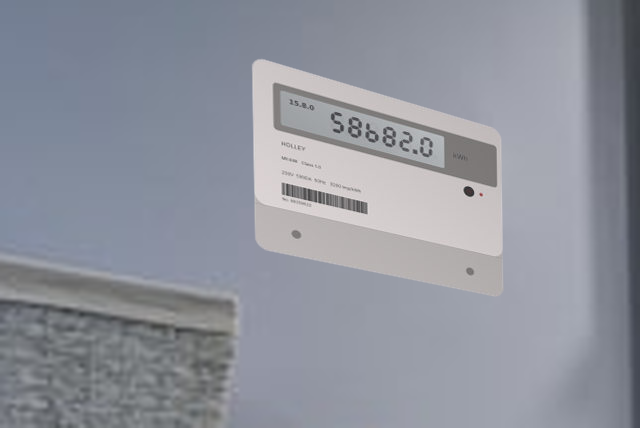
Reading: **58682.0** kWh
